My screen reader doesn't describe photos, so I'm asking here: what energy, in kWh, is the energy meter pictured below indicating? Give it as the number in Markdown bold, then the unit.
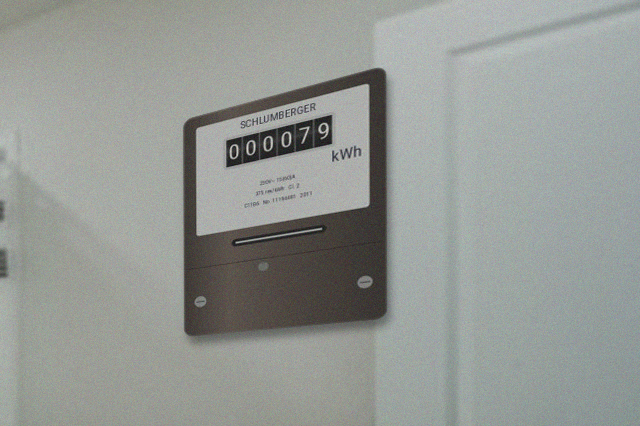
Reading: **79** kWh
